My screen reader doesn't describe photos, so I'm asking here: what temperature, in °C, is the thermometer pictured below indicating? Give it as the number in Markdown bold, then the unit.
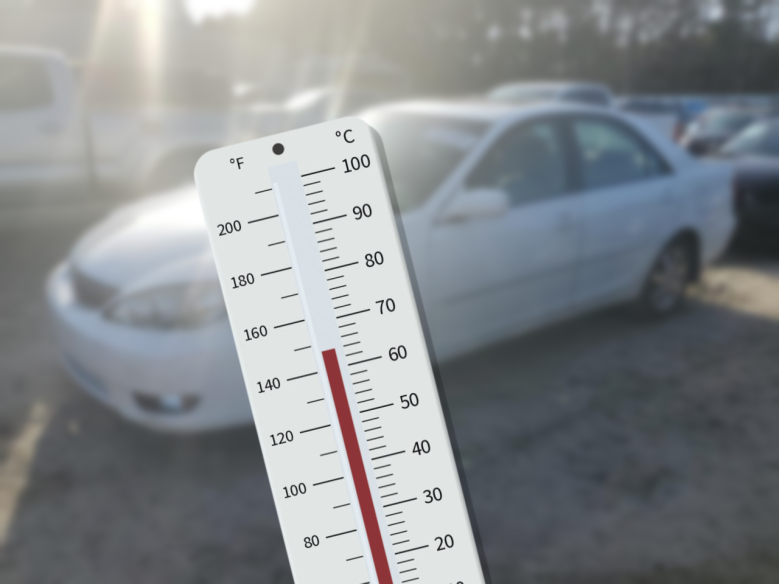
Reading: **64** °C
